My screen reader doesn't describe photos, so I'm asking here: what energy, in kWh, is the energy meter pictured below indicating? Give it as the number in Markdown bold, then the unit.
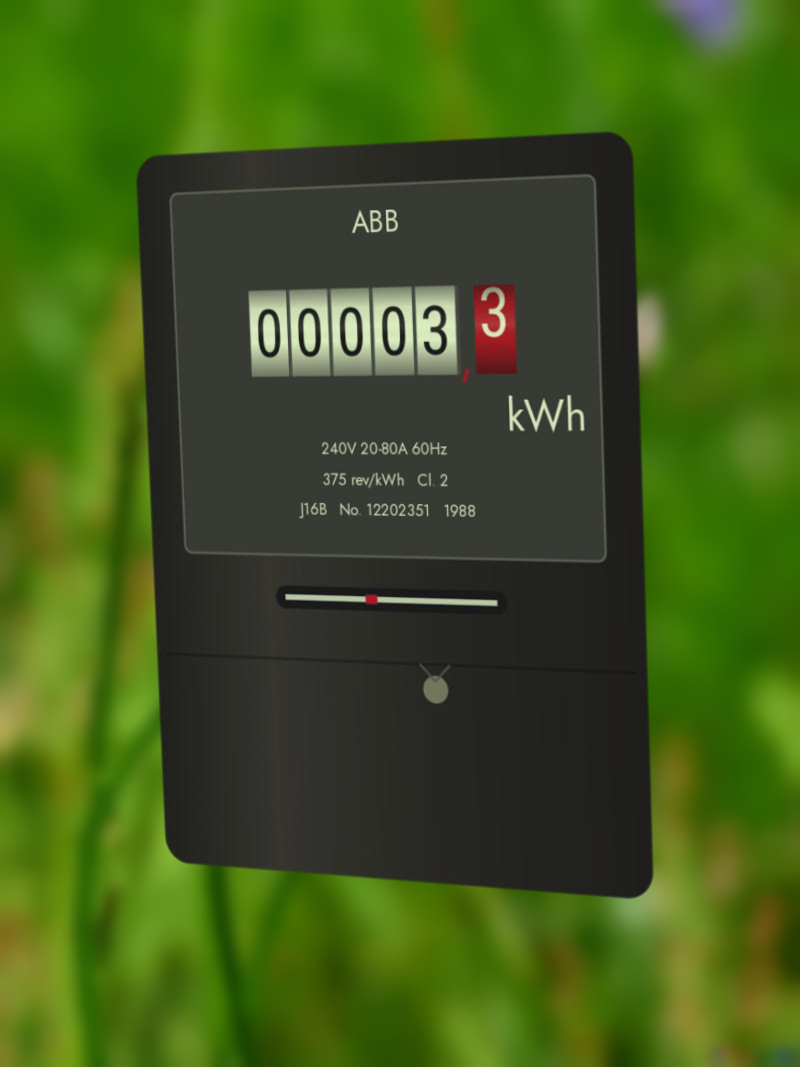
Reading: **3.3** kWh
